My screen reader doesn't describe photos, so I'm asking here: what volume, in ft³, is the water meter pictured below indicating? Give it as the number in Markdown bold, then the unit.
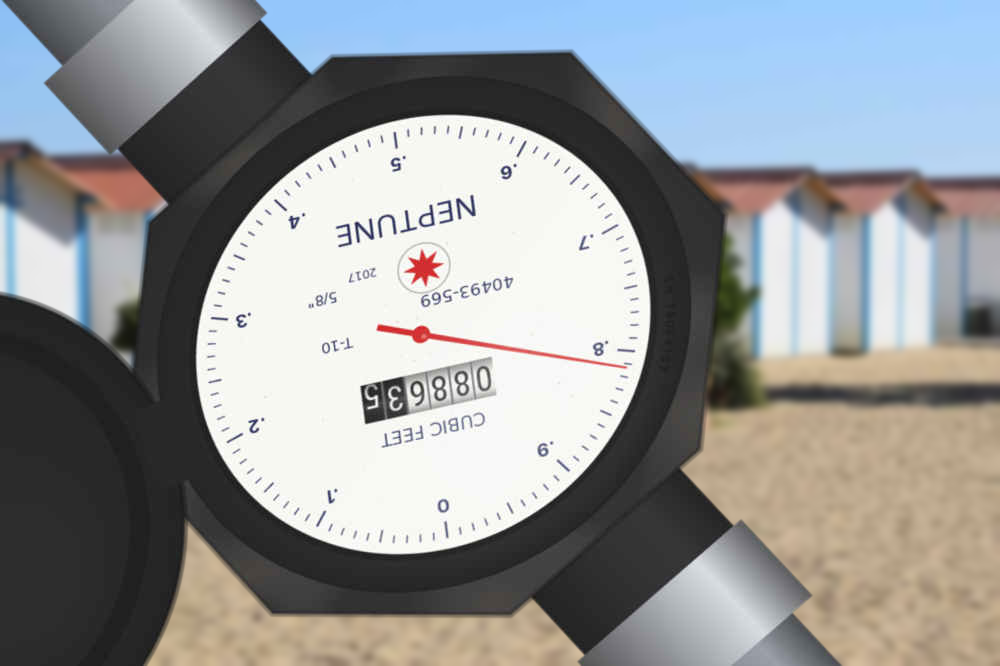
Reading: **88634.81** ft³
